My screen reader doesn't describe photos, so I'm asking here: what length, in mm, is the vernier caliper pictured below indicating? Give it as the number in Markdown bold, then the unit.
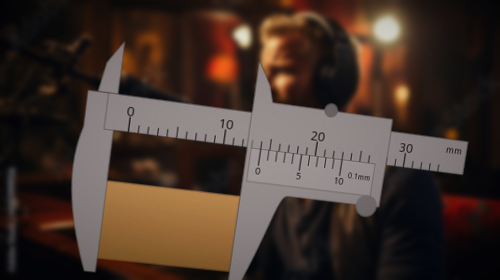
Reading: **14.0** mm
